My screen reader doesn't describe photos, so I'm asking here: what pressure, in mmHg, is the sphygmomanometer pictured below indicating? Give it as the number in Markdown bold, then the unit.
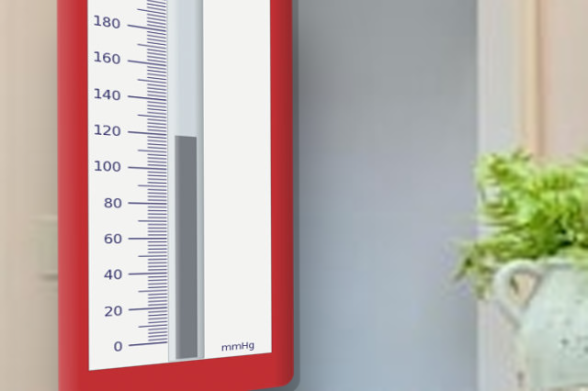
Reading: **120** mmHg
